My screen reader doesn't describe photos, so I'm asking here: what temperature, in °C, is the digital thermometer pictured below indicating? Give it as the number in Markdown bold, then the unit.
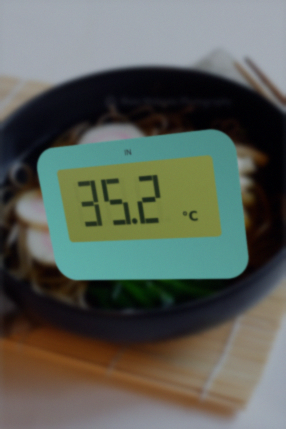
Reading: **35.2** °C
